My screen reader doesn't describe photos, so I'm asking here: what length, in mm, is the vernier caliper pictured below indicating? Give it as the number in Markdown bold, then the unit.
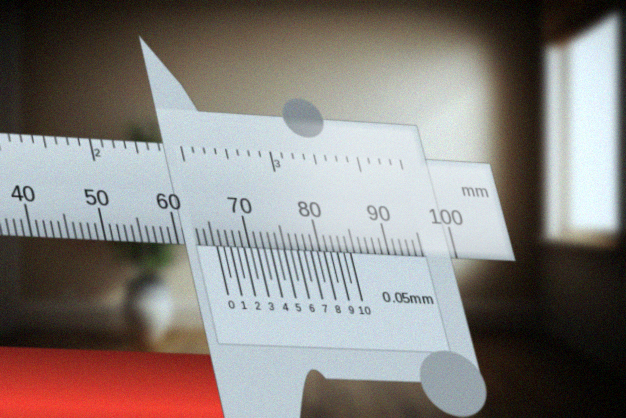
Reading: **65.4** mm
